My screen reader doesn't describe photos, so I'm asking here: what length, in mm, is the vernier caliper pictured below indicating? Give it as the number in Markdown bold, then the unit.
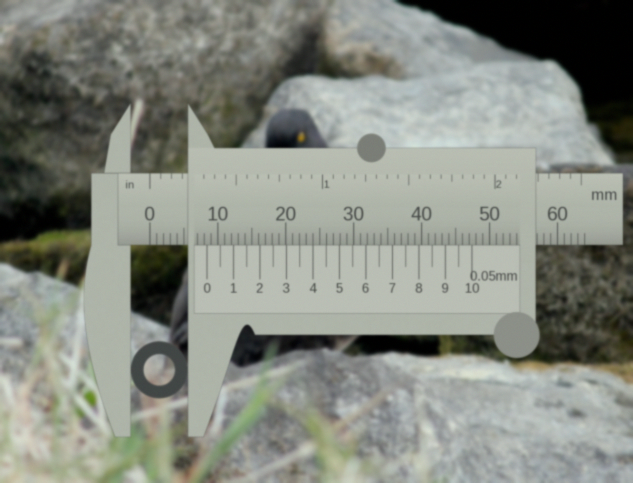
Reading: **8.4** mm
